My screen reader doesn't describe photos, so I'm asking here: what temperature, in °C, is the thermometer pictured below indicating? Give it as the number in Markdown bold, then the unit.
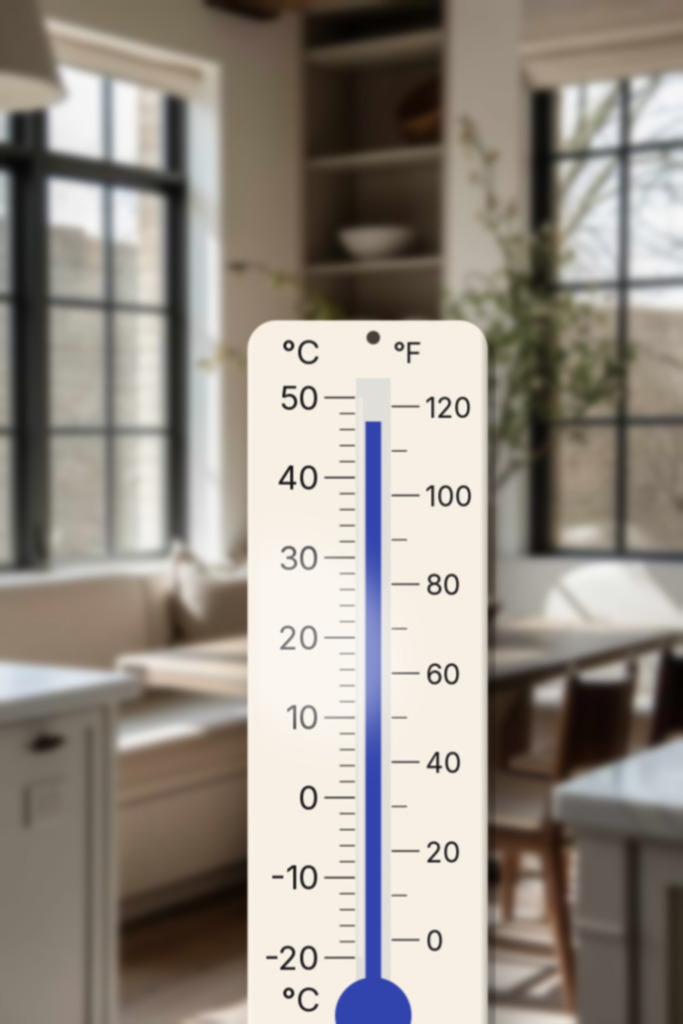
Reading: **47** °C
